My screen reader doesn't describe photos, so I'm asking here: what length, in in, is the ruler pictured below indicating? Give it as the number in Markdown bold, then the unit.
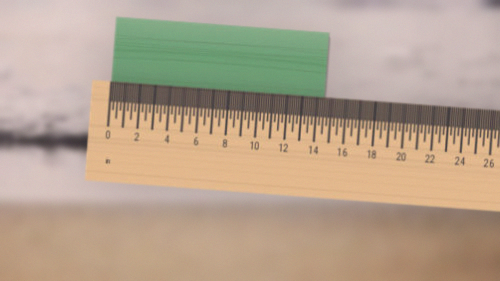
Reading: **14.5** in
